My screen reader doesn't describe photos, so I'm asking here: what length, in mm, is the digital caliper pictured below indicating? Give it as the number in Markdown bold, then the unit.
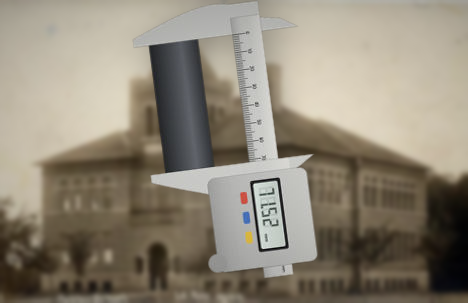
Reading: **71.52** mm
